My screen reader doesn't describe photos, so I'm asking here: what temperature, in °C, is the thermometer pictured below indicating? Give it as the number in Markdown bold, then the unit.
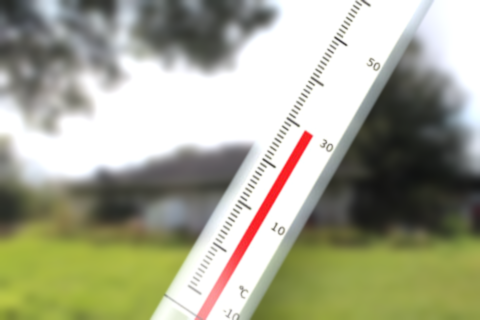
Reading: **30** °C
